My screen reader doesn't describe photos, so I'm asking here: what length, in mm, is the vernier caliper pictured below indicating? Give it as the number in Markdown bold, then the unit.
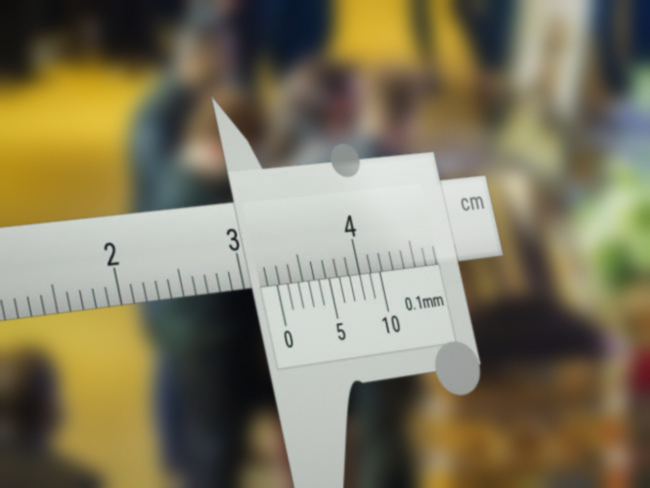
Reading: **32.8** mm
